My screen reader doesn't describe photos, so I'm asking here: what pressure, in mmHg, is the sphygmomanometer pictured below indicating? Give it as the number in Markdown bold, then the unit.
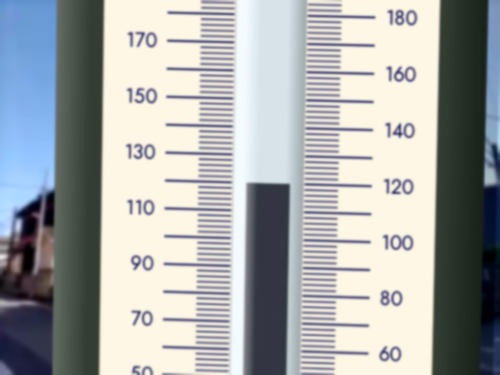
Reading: **120** mmHg
